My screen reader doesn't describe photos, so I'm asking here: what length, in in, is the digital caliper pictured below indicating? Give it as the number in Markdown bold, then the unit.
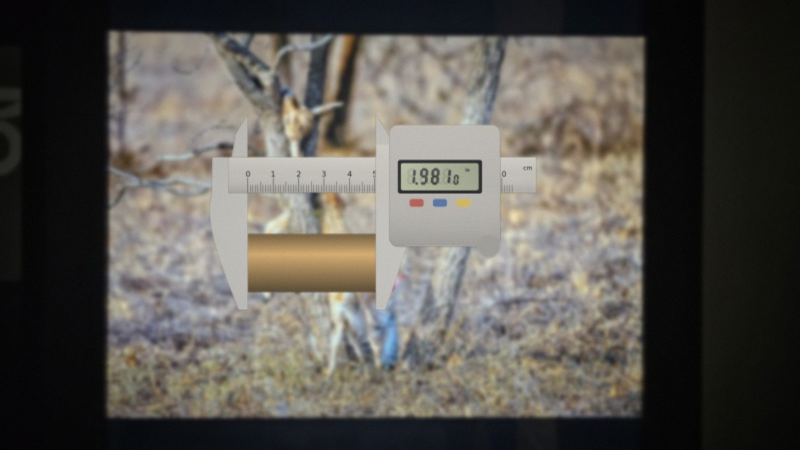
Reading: **1.9810** in
